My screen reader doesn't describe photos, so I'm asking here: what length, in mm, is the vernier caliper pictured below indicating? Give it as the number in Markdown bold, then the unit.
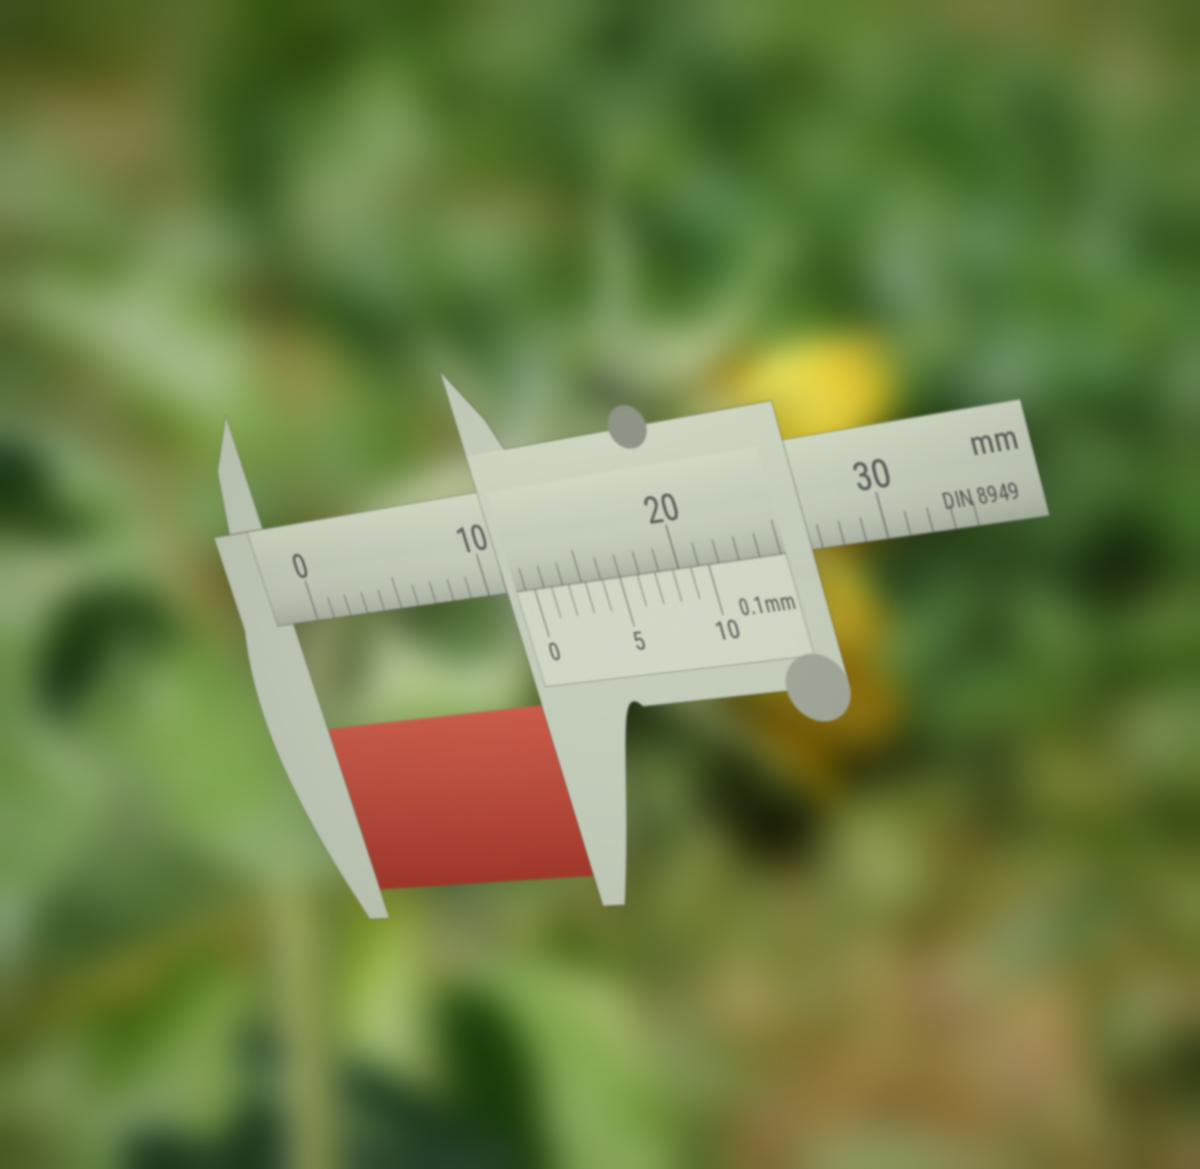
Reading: **12.5** mm
